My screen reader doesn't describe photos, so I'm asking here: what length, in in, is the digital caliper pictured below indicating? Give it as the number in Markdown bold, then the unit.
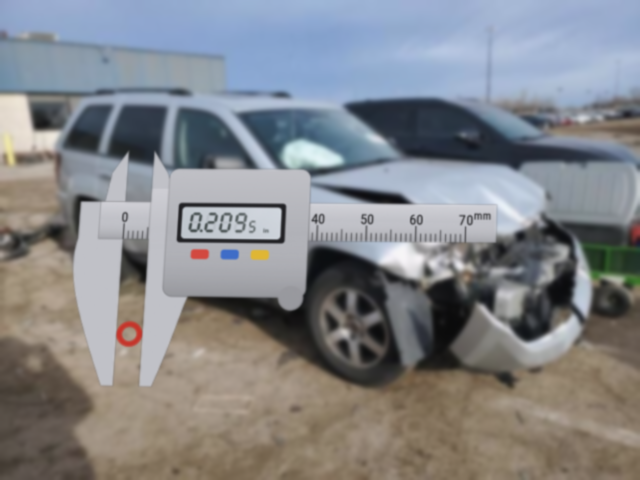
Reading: **0.2095** in
